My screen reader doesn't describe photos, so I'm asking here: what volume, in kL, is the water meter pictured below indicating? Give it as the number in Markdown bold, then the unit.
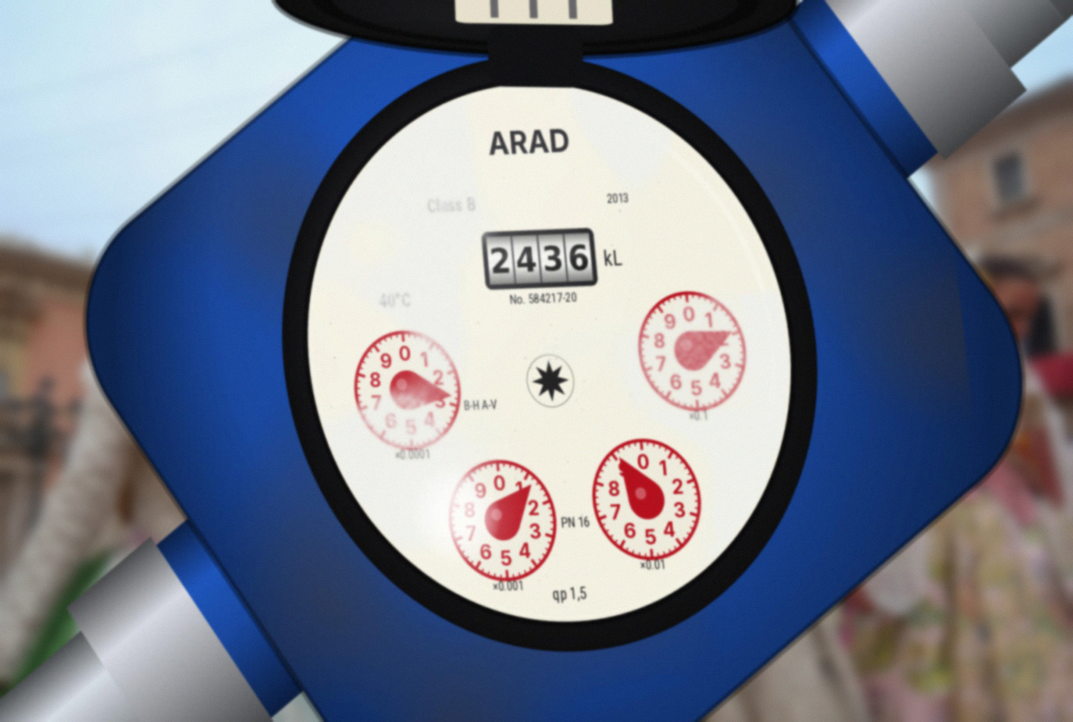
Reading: **2436.1912** kL
